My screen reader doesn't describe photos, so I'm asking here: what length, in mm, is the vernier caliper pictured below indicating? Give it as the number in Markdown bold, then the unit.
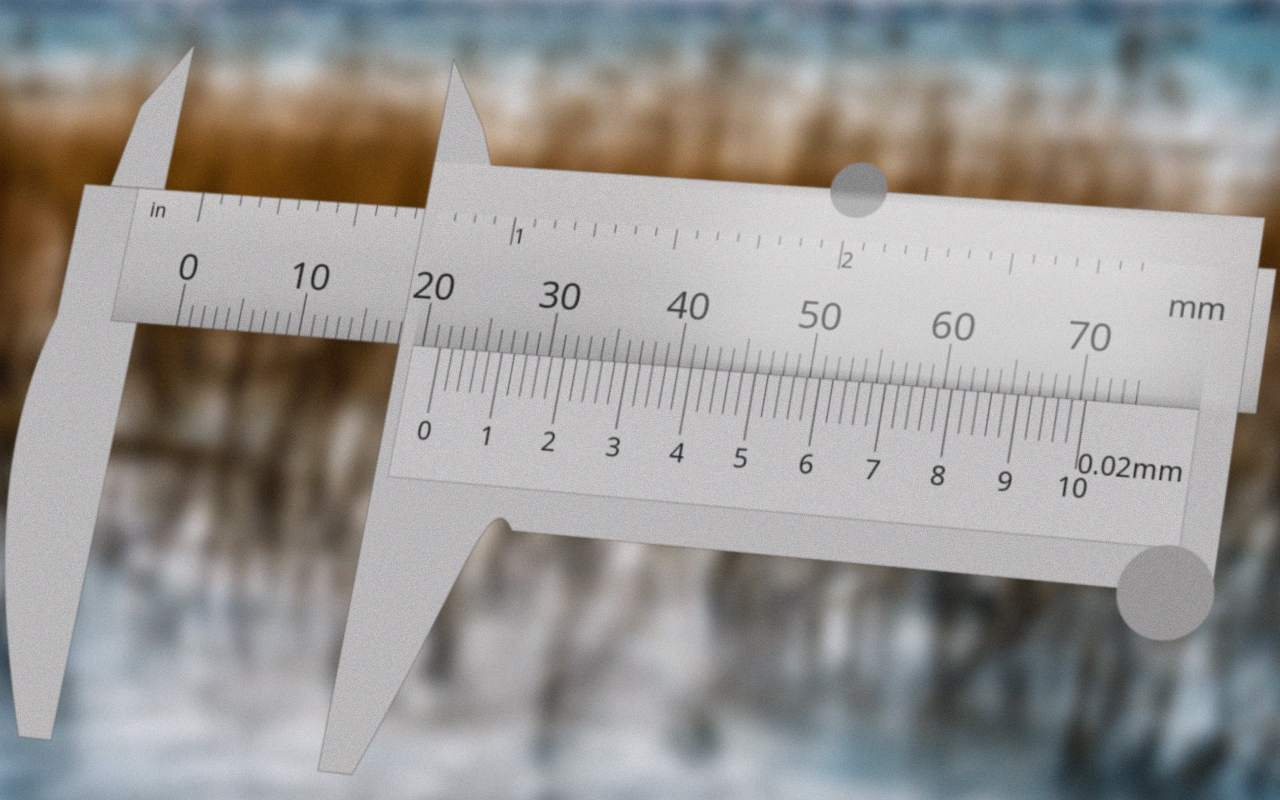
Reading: **21.4** mm
